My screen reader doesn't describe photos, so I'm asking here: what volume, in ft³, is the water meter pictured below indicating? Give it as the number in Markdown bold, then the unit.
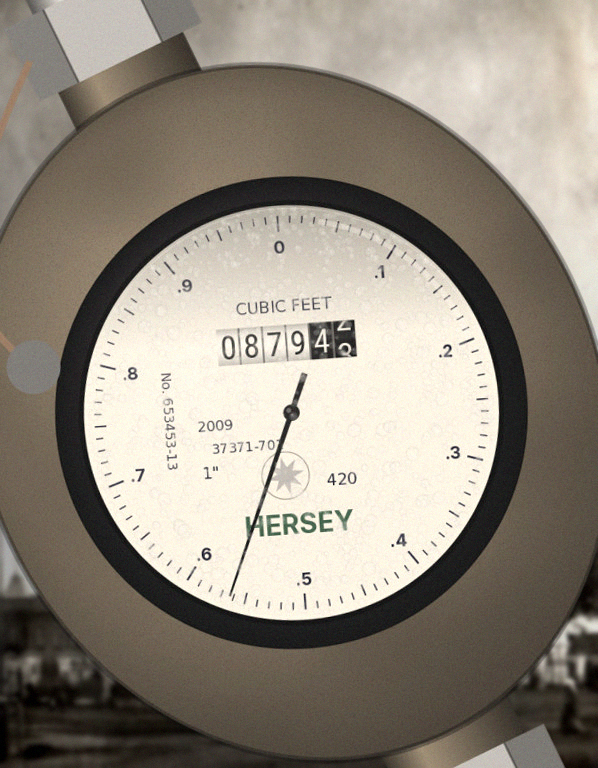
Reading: **87942.56** ft³
